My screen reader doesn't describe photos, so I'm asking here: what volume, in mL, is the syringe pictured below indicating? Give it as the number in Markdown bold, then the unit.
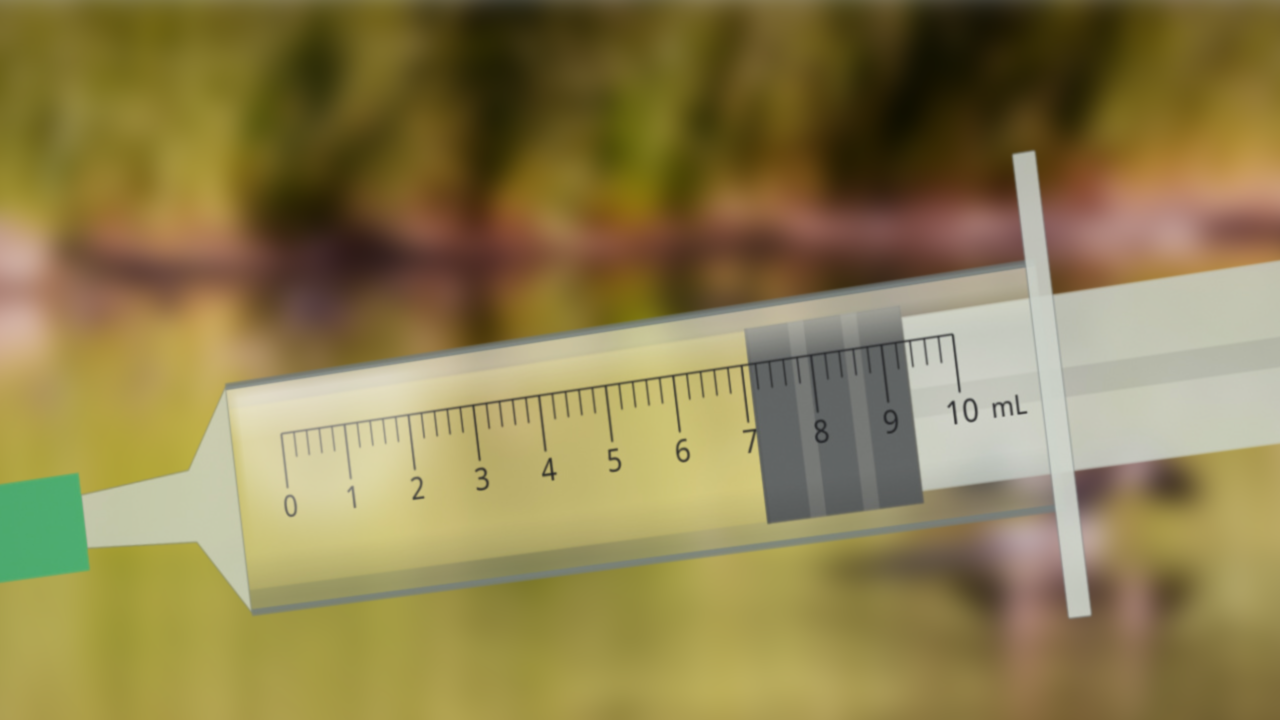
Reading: **7.1** mL
